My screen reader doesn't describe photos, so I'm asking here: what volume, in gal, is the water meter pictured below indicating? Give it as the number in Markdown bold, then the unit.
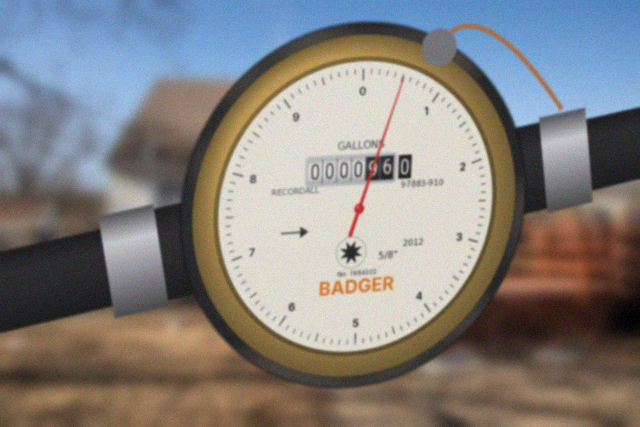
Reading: **960.5** gal
